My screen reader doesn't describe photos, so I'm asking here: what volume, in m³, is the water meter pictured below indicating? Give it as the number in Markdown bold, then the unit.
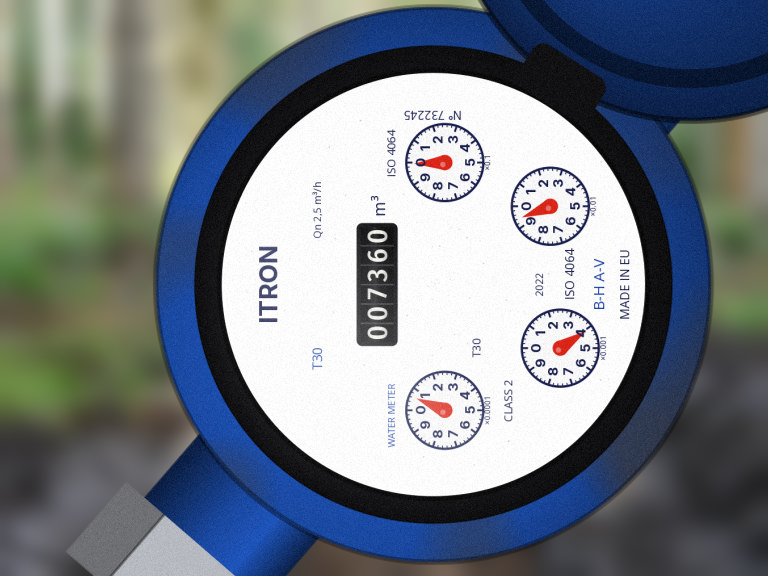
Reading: **7359.9940** m³
